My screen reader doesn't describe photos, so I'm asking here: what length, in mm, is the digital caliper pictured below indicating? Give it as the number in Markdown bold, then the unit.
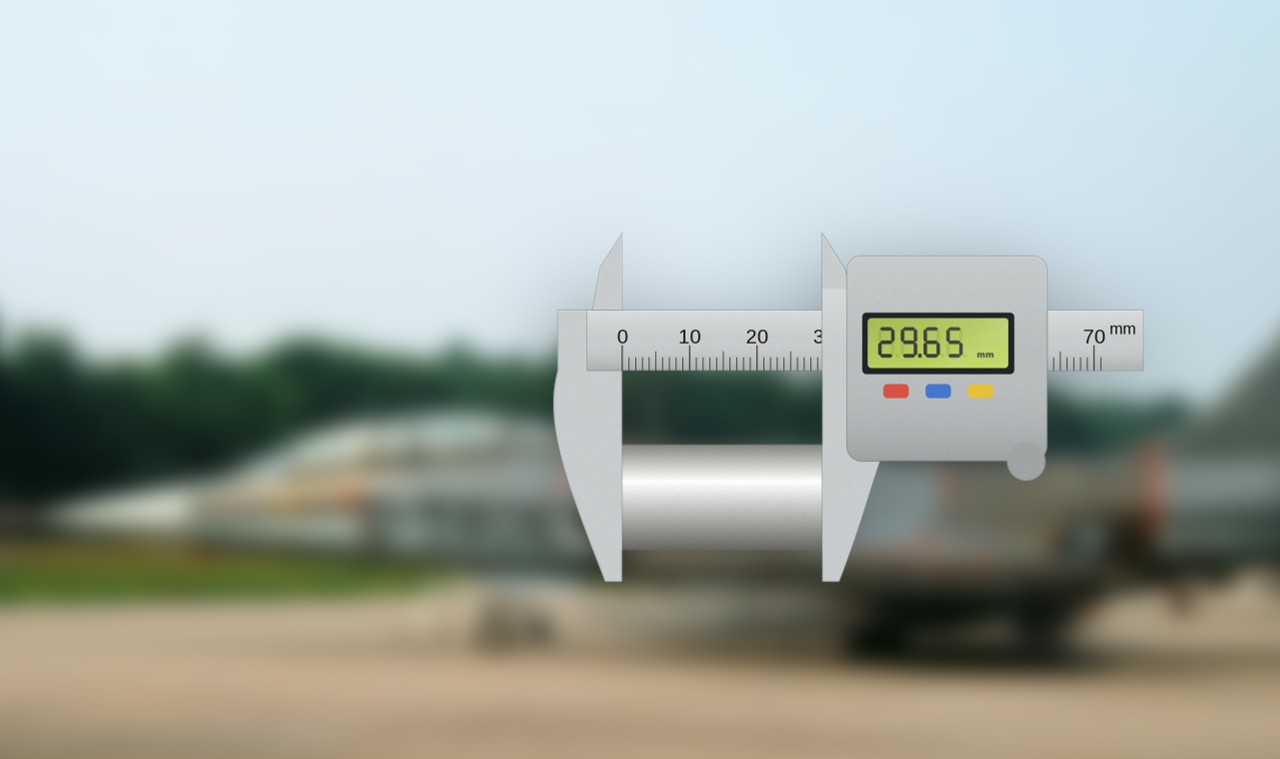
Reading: **29.65** mm
